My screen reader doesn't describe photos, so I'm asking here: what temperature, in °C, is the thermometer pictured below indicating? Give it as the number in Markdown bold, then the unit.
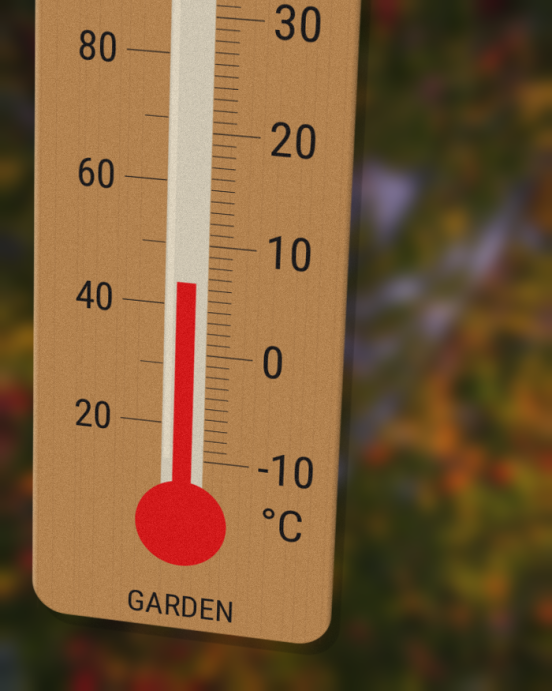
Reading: **6.5** °C
